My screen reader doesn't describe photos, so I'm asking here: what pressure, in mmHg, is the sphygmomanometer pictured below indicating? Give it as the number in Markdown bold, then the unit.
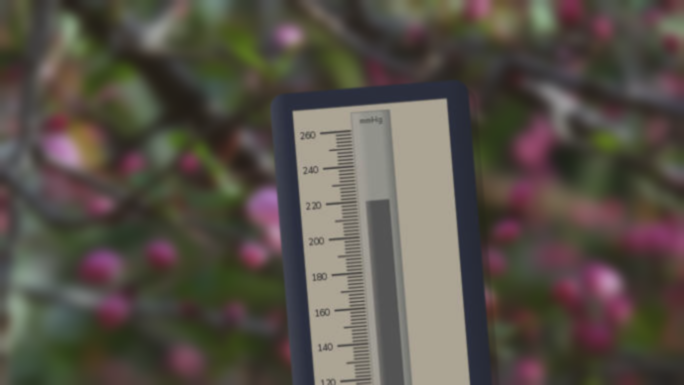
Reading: **220** mmHg
